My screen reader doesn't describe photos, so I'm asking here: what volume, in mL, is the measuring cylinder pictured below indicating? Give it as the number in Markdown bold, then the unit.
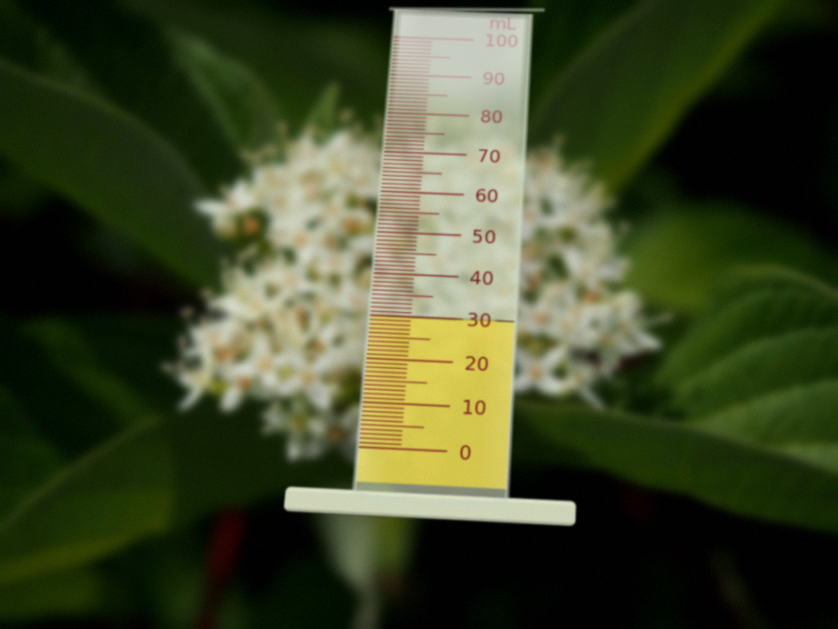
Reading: **30** mL
